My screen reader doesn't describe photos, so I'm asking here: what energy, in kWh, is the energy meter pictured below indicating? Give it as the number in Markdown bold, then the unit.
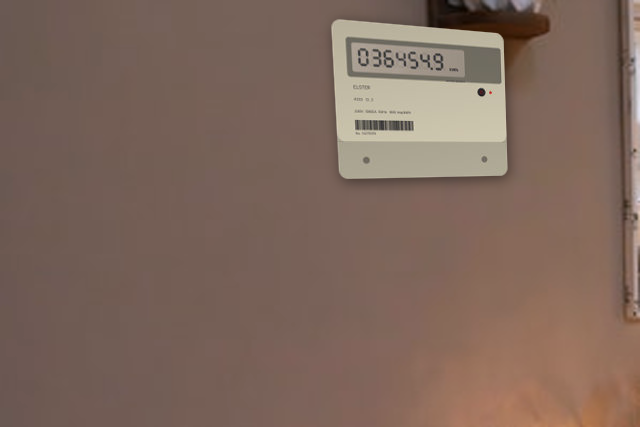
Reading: **36454.9** kWh
